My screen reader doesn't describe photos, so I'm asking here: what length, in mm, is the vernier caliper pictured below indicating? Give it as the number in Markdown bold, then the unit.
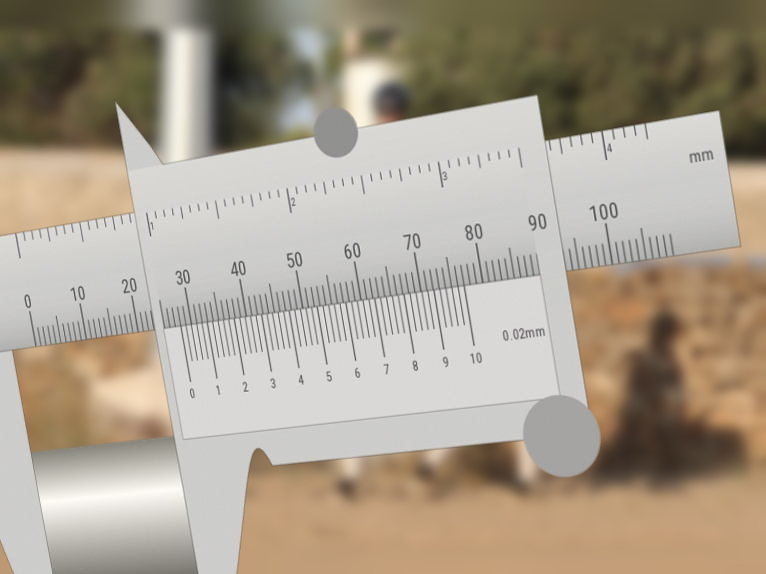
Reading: **28.0** mm
